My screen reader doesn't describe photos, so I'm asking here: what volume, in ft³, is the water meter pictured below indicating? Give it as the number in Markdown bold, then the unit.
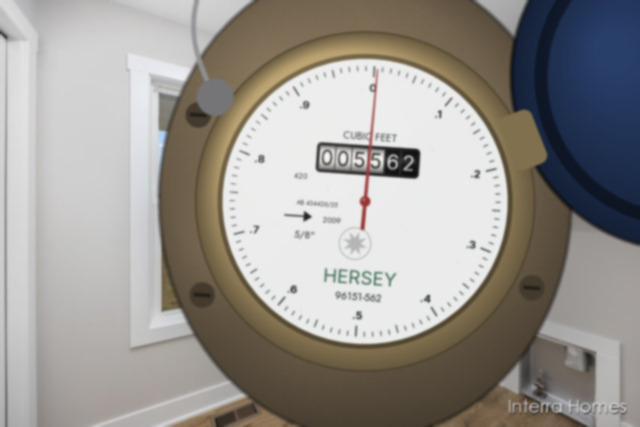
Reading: **5562.00** ft³
